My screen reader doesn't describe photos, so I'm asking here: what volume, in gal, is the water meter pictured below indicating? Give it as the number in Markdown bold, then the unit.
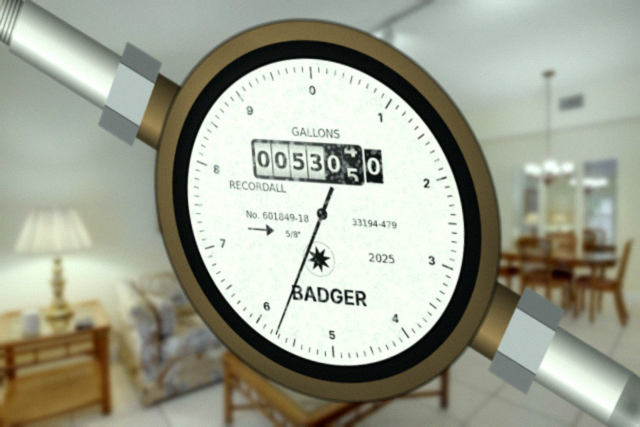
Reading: **53045.7** gal
